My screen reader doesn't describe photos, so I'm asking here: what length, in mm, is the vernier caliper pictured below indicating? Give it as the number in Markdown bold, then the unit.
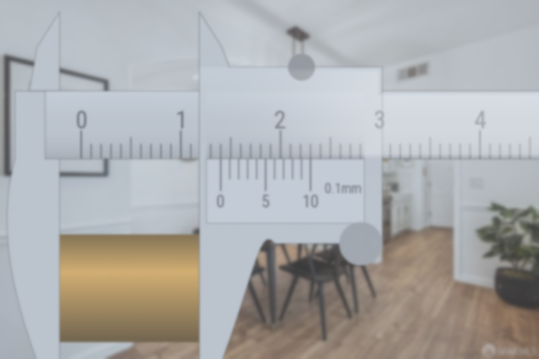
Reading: **14.0** mm
